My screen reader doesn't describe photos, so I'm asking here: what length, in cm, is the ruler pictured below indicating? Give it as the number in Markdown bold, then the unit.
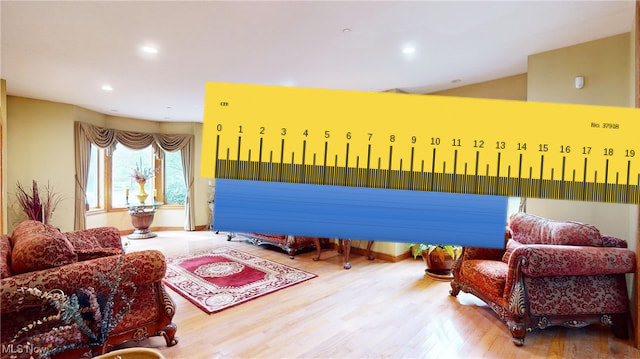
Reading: **13.5** cm
